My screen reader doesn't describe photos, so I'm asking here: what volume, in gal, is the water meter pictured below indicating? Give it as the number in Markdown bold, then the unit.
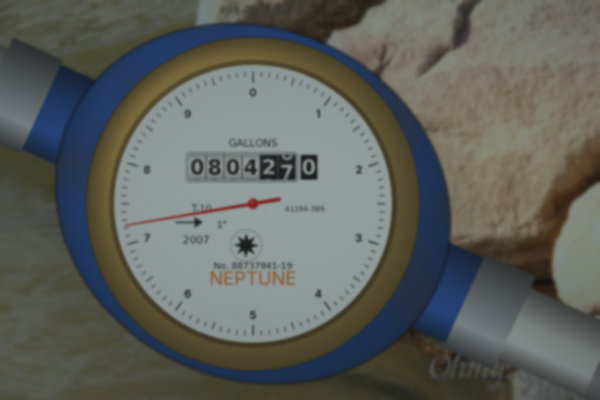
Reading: **804267.2** gal
